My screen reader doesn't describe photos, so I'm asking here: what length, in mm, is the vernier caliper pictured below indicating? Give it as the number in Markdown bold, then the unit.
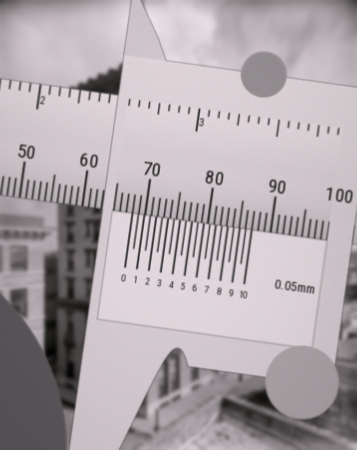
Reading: **68.0** mm
